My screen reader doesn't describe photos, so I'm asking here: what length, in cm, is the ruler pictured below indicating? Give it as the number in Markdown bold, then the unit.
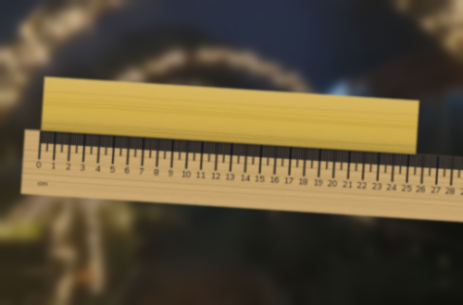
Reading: **25.5** cm
